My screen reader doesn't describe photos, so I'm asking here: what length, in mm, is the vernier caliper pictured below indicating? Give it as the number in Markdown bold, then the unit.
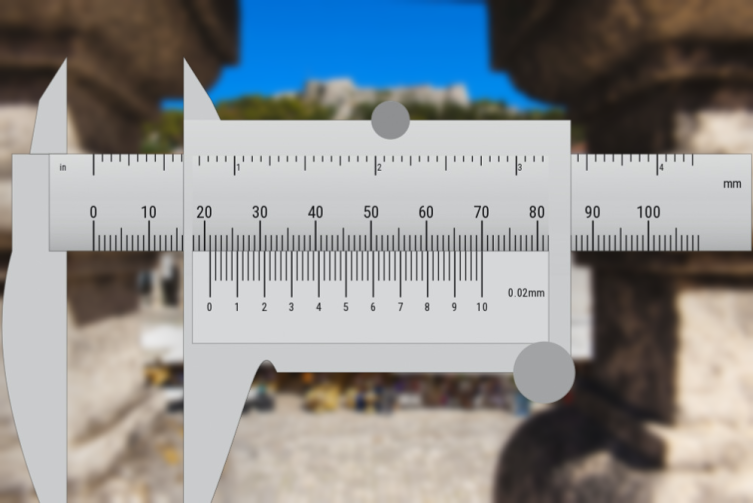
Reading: **21.0** mm
